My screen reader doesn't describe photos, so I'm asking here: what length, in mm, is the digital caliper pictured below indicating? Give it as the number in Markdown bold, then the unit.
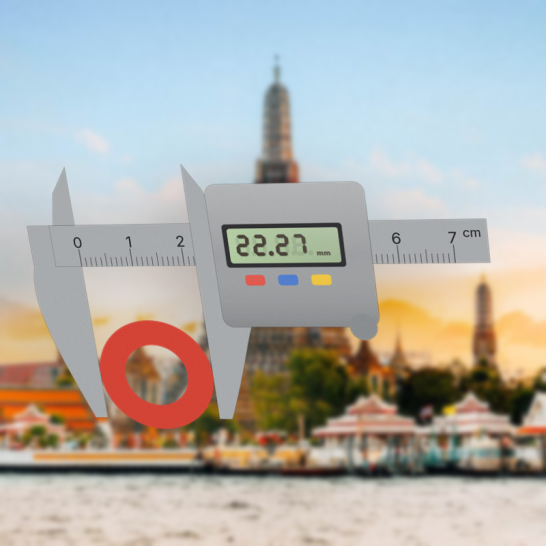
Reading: **22.27** mm
